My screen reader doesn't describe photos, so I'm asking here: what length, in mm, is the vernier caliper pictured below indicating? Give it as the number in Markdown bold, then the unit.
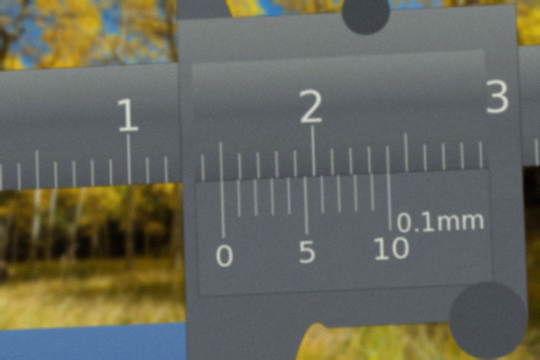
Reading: **15.0** mm
